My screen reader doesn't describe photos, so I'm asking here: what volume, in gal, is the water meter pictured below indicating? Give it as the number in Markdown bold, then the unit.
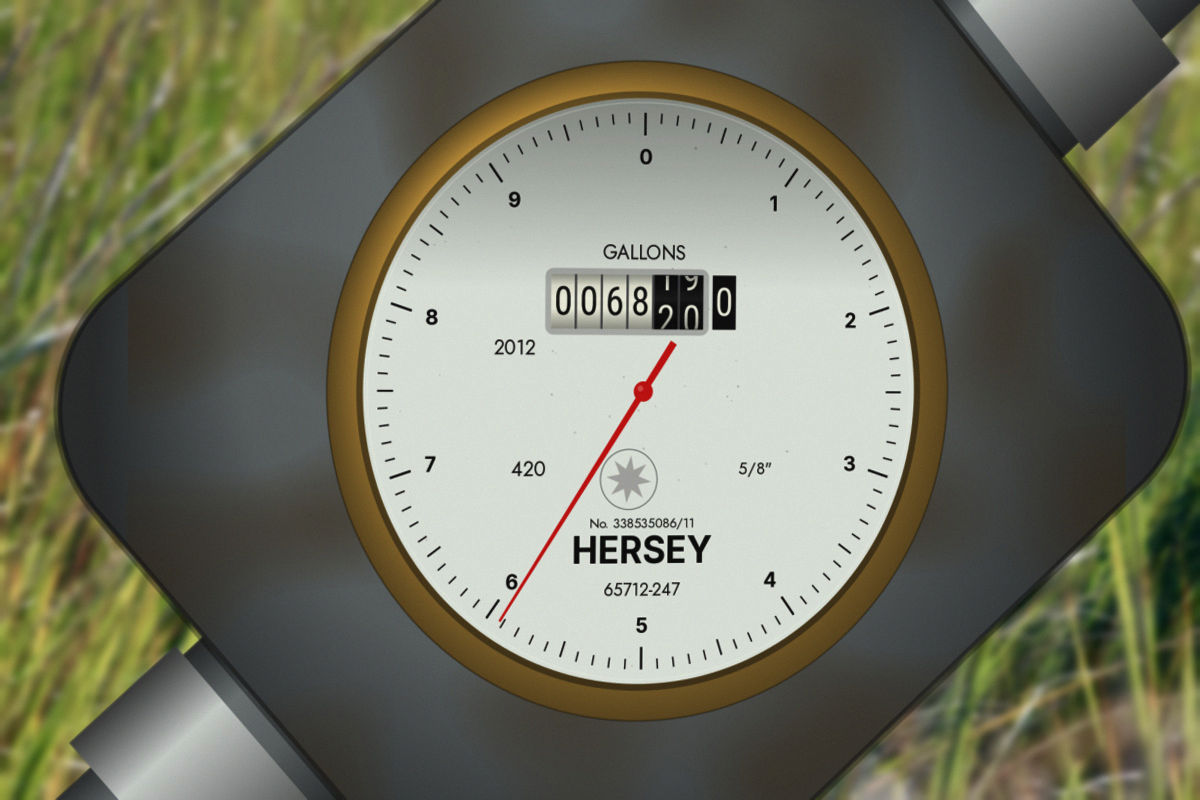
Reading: **68195.9** gal
